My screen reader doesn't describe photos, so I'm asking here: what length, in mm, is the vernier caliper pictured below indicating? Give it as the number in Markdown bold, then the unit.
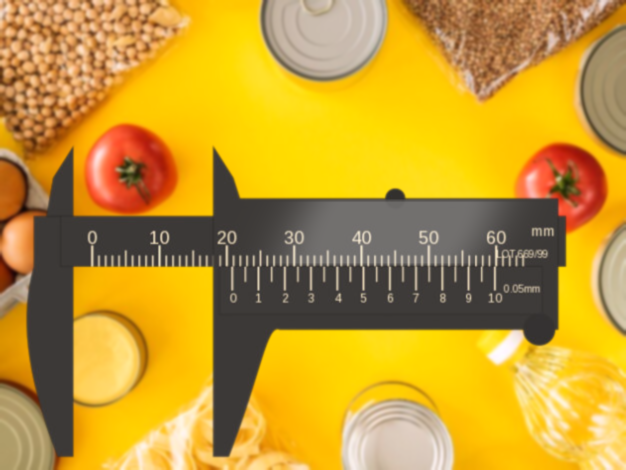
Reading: **20.8** mm
